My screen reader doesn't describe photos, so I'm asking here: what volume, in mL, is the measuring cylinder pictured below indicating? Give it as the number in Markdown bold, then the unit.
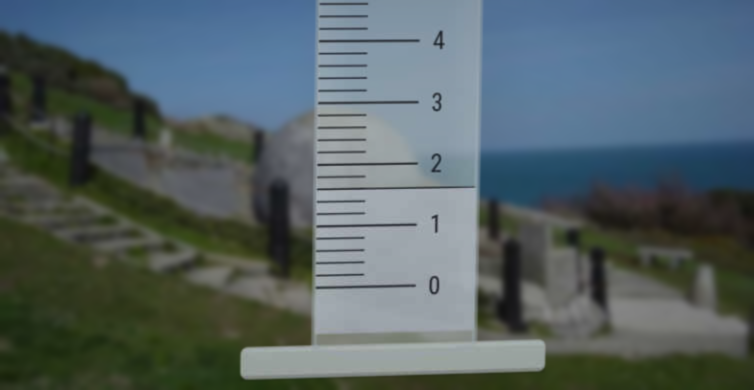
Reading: **1.6** mL
